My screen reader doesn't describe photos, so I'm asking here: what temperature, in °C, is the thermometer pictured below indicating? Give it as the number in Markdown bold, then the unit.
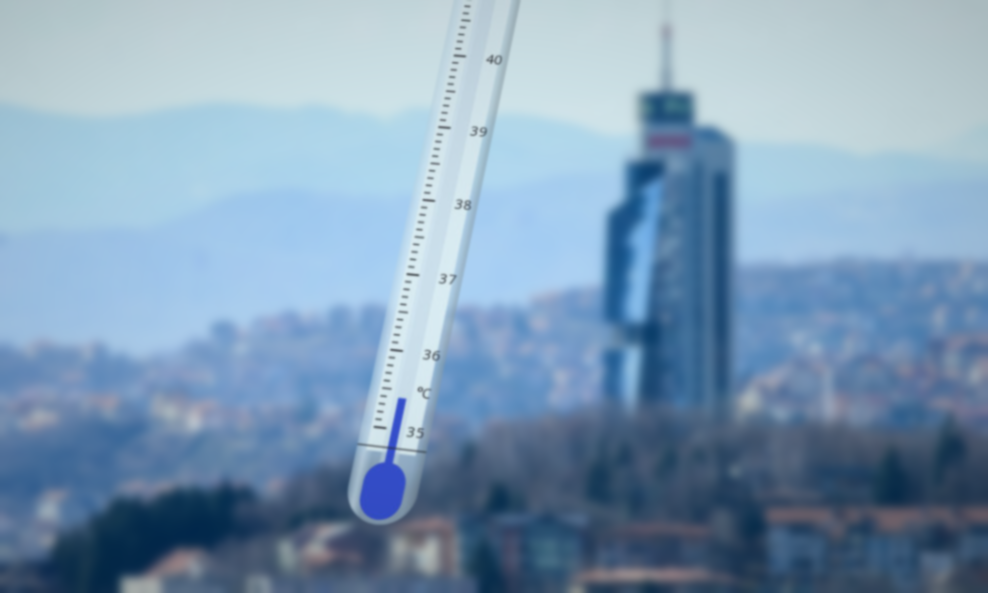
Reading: **35.4** °C
